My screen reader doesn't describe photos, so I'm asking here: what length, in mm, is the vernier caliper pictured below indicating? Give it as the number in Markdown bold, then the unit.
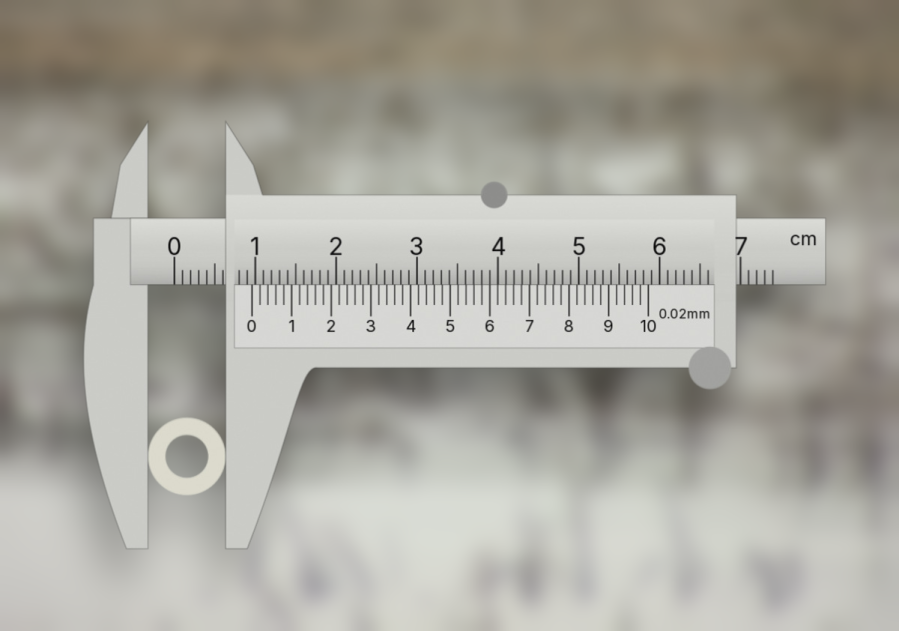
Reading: **9.6** mm
